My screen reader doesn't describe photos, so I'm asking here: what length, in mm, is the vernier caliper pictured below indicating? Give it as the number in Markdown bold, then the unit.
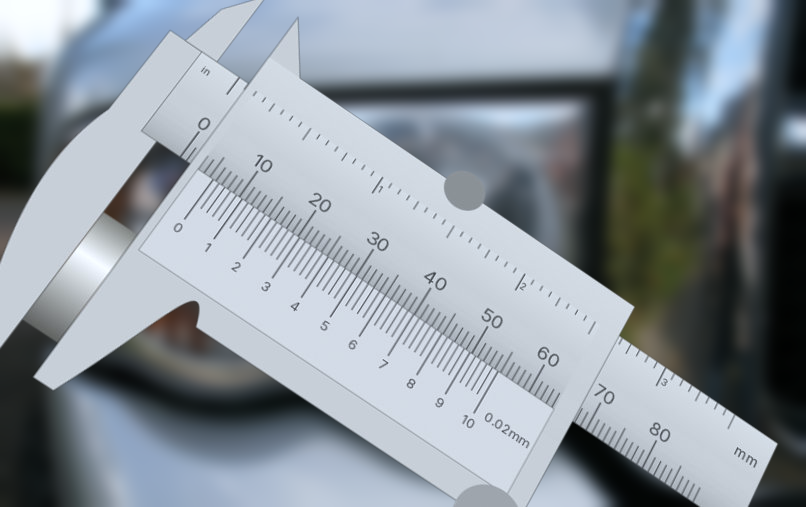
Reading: **5.6** mm
